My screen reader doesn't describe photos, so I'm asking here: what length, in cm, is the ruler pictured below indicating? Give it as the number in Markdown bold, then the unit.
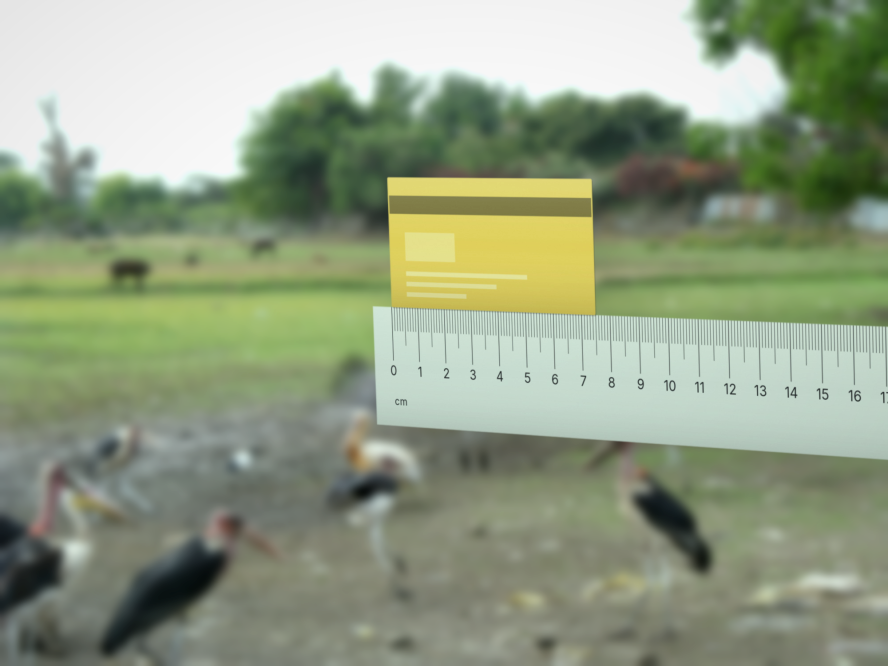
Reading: **7.5** cm
